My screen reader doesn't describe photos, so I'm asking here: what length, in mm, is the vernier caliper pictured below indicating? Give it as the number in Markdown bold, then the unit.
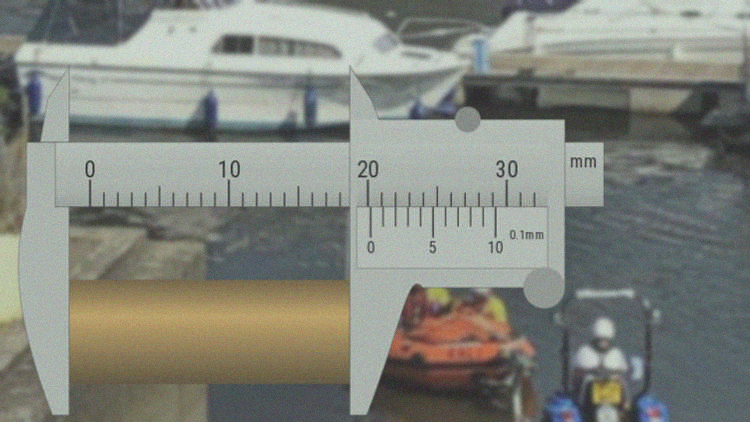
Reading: **20.2** mm
